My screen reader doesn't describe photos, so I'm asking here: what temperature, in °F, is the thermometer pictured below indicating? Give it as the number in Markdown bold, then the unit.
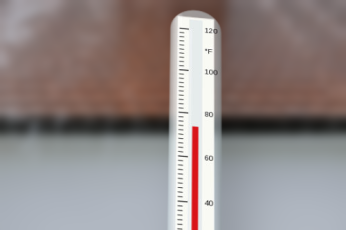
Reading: **74** °F
